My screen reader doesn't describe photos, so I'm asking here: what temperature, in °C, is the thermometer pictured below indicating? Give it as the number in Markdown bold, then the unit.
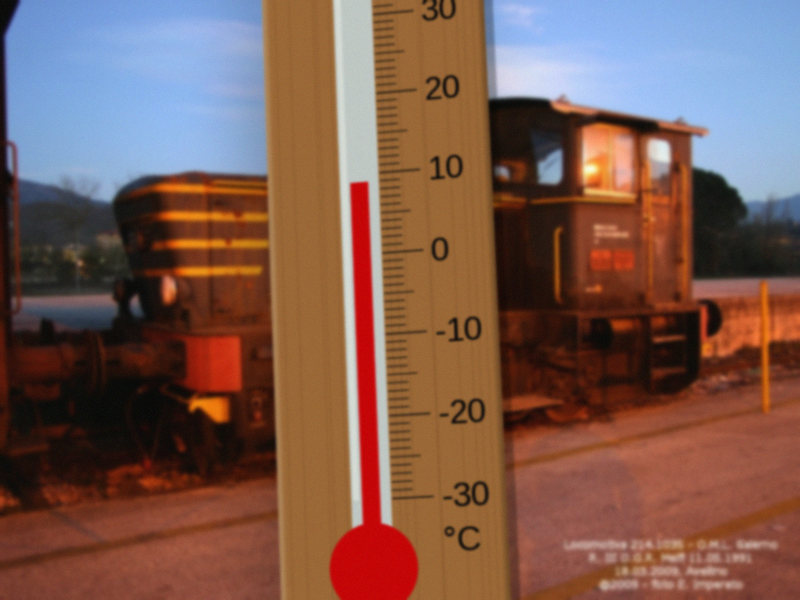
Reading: **9** °C
